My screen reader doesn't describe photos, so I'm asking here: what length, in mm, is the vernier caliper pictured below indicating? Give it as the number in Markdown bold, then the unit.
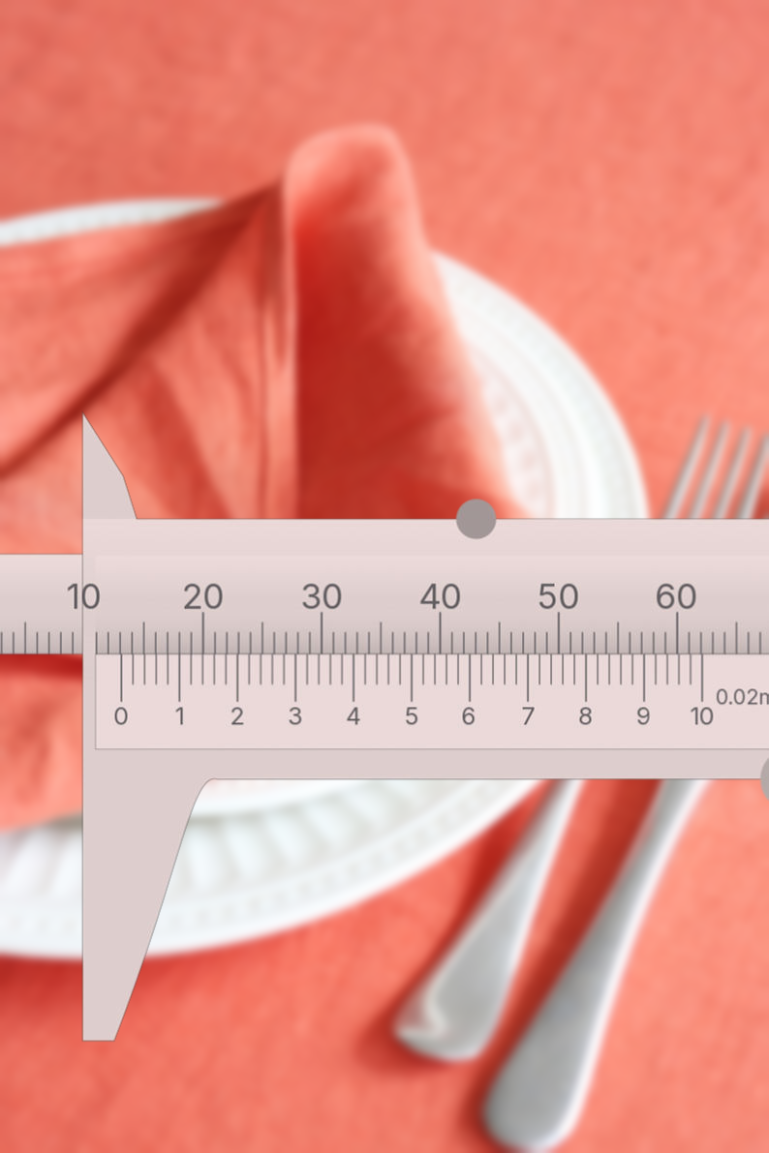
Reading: **13.1** mm
